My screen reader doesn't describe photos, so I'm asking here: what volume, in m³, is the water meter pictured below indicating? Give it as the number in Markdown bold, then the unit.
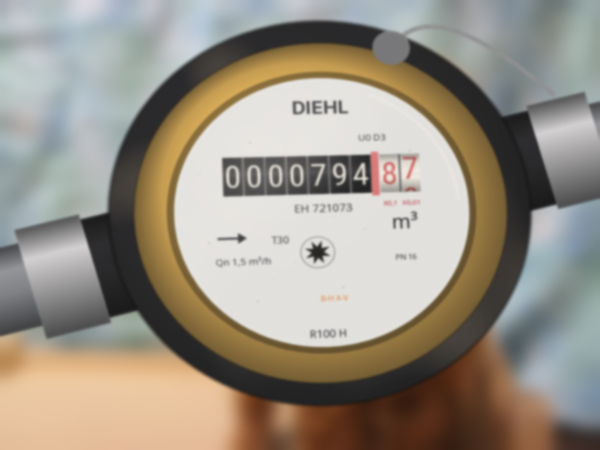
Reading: **794.87** m³
